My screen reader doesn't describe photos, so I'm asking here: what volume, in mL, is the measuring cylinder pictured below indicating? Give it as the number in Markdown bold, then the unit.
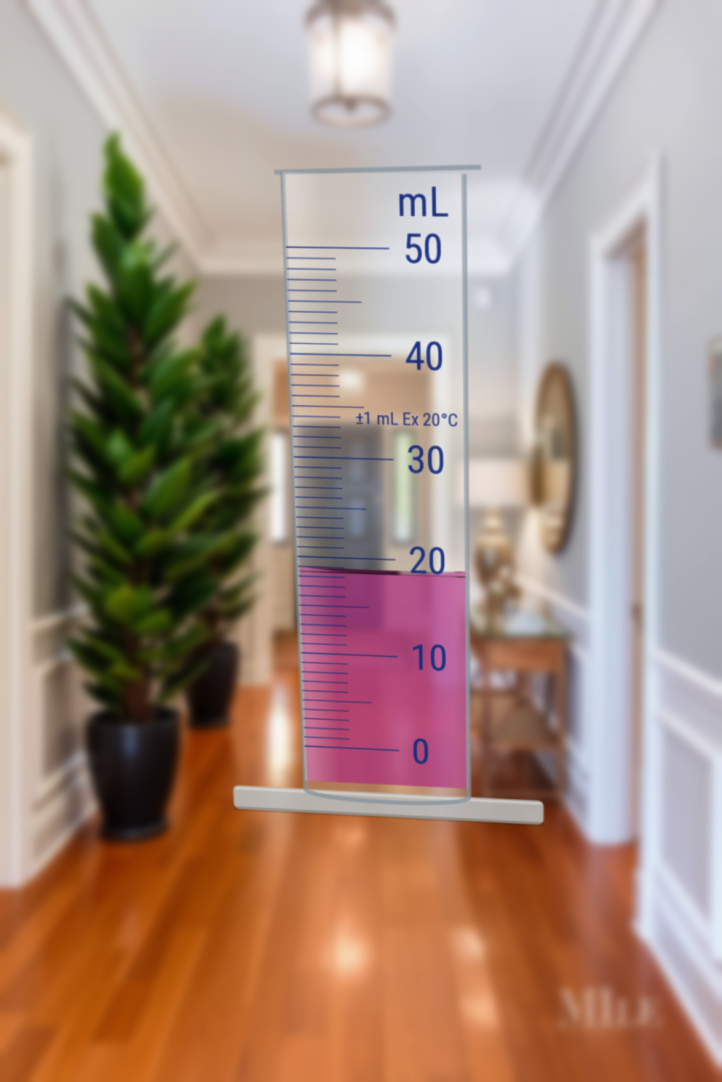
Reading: **18.5** mL
